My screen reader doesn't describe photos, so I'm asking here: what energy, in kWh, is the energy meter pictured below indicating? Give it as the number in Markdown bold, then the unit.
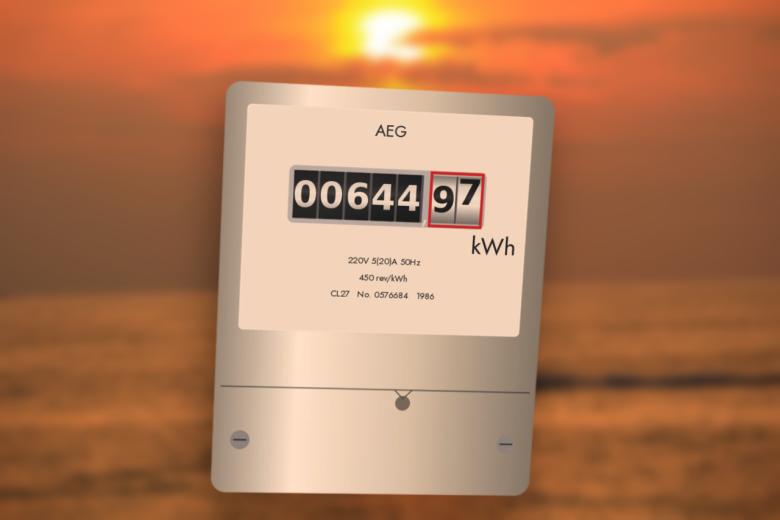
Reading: **644.97** kWh
